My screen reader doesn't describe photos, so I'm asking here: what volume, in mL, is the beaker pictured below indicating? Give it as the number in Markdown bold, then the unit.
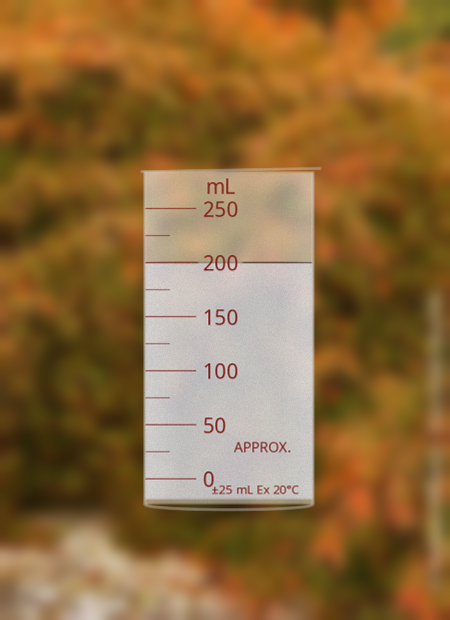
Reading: **200** mL
